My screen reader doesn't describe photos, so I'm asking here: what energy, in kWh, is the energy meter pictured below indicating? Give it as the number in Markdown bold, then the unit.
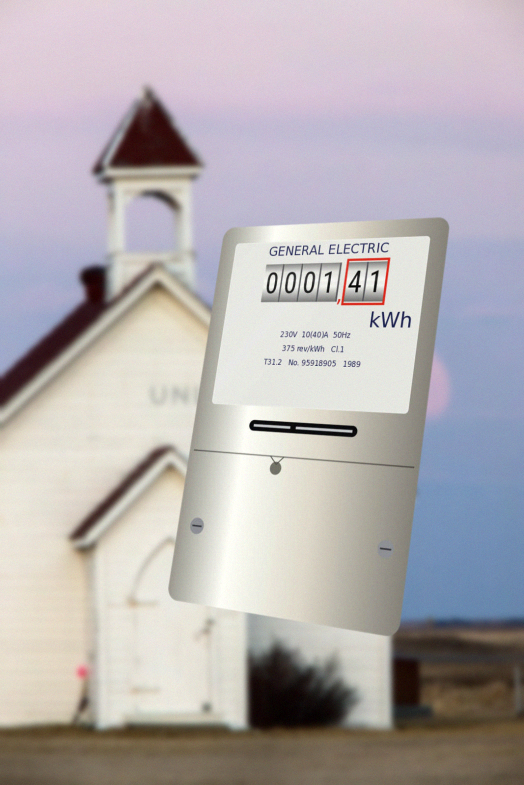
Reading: **1.41** kWh
